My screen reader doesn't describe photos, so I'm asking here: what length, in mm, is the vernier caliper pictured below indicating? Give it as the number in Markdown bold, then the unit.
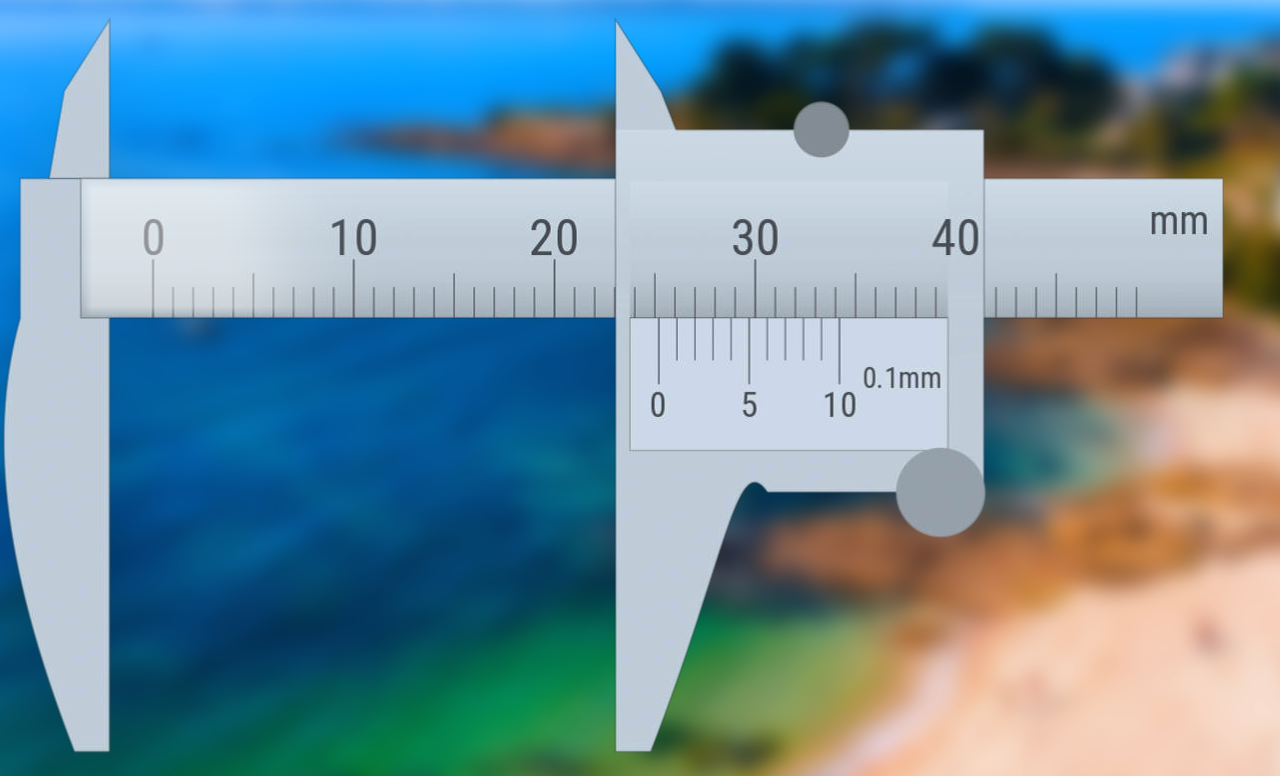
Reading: **25.2** mm
